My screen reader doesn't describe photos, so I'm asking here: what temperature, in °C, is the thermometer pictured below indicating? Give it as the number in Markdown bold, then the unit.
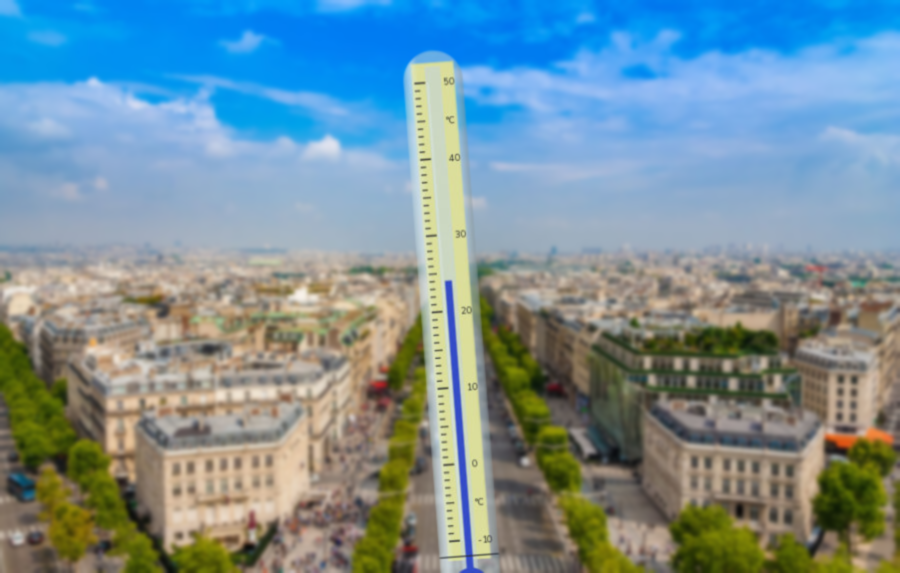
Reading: **24** °C
